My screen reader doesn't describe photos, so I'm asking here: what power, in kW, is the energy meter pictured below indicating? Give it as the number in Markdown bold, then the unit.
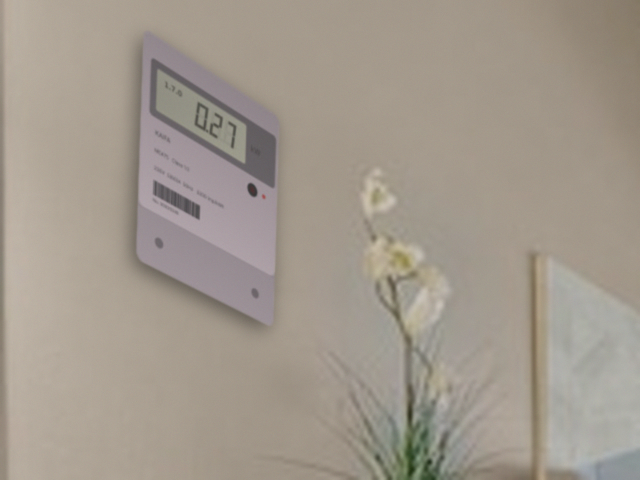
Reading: **0.27** kW
